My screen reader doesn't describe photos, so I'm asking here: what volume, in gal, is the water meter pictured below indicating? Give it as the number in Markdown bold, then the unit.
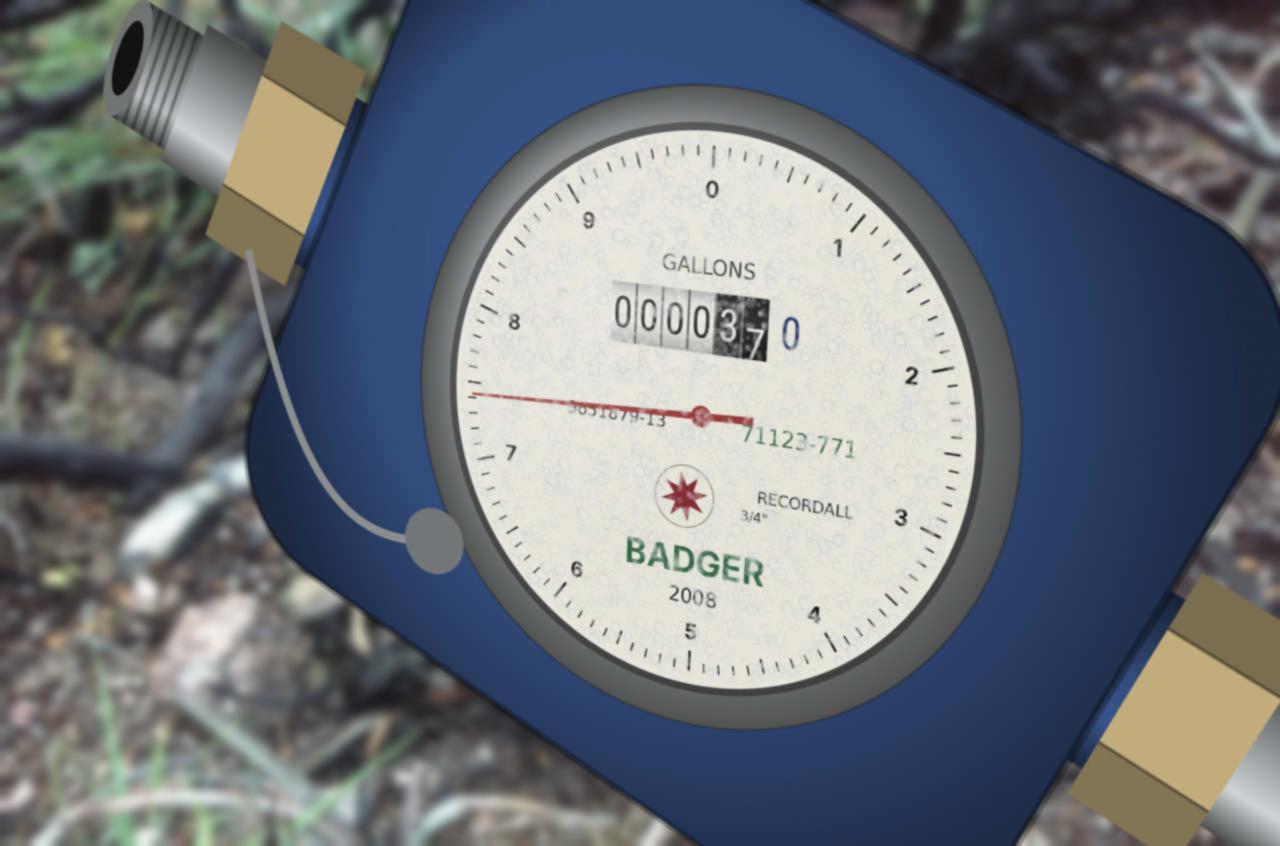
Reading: **367.4** gal
